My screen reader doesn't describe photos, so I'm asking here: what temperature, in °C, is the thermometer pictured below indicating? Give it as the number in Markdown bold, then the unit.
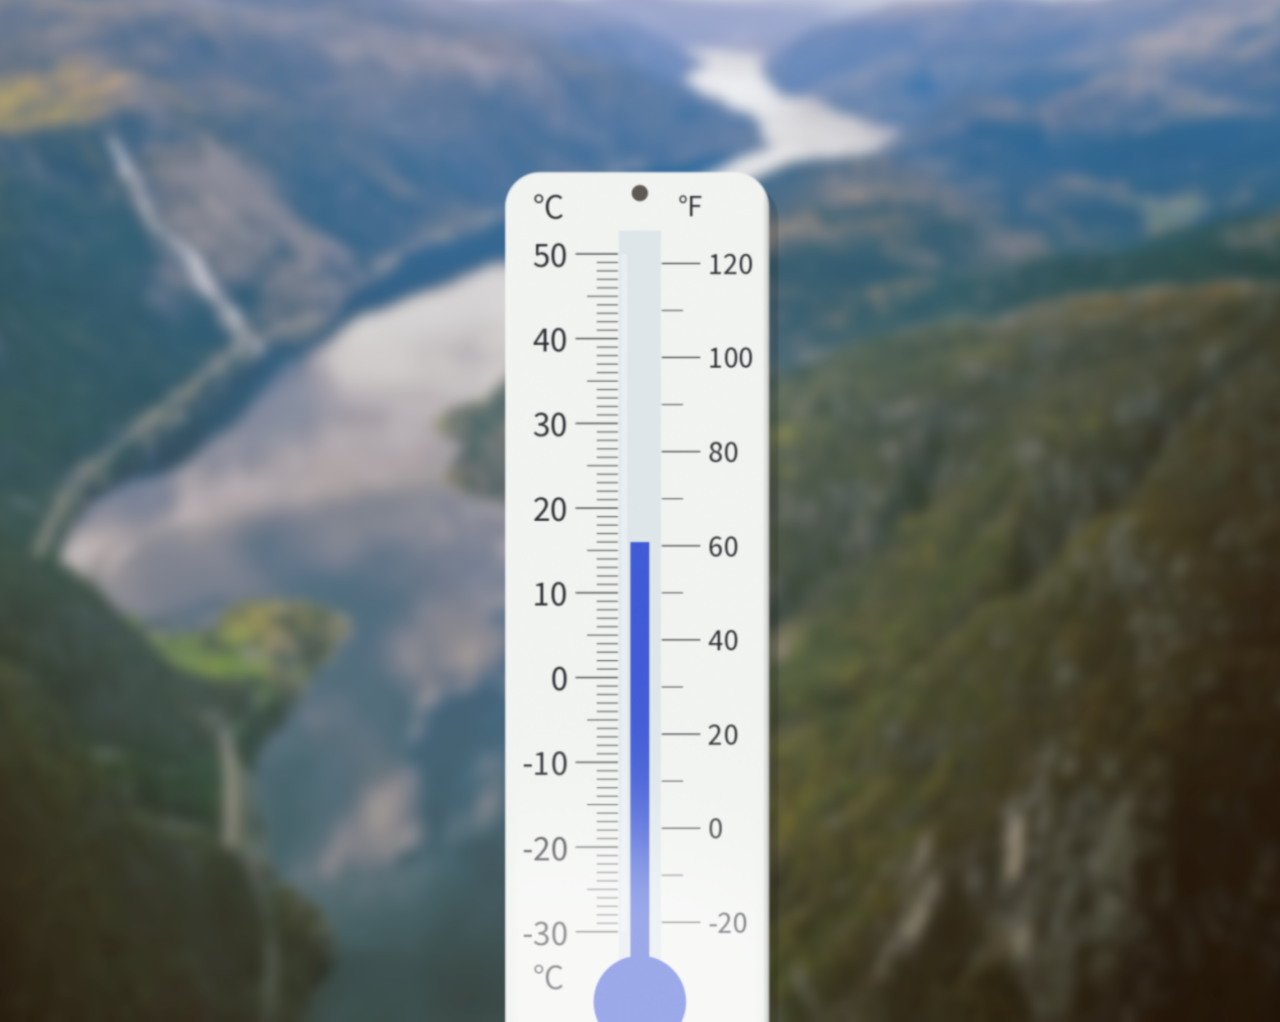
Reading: **16** °C
